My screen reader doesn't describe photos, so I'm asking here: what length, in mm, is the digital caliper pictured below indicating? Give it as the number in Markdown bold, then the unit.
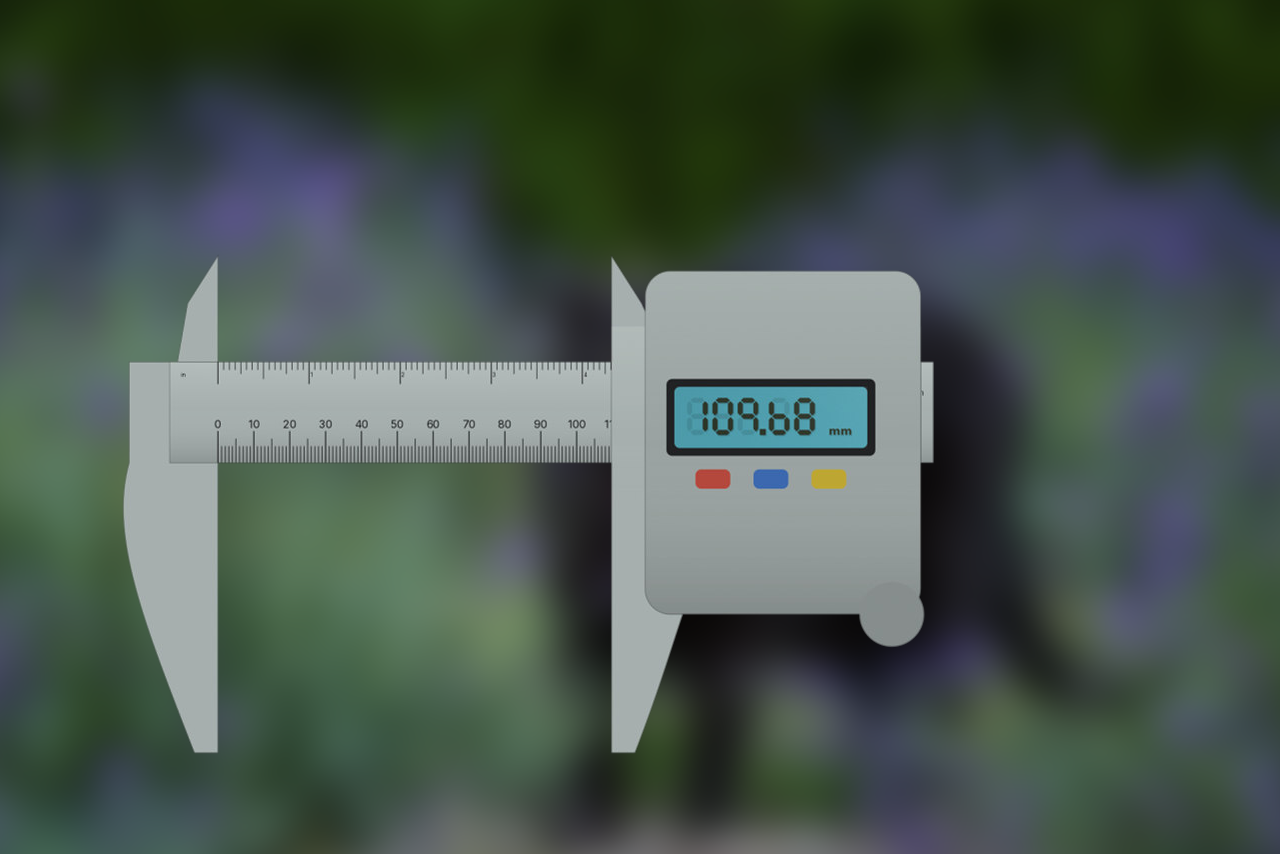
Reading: **109.68** mm
